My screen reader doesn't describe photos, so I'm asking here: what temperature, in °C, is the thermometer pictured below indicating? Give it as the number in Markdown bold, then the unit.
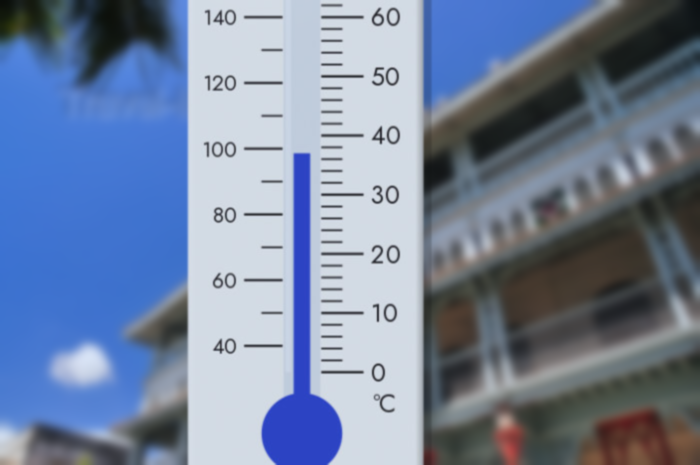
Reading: **37** °C
